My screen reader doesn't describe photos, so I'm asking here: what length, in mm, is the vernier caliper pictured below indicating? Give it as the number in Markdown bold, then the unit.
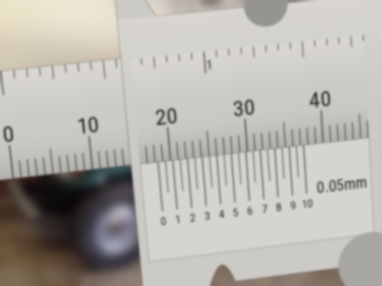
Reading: **18.4** mm
